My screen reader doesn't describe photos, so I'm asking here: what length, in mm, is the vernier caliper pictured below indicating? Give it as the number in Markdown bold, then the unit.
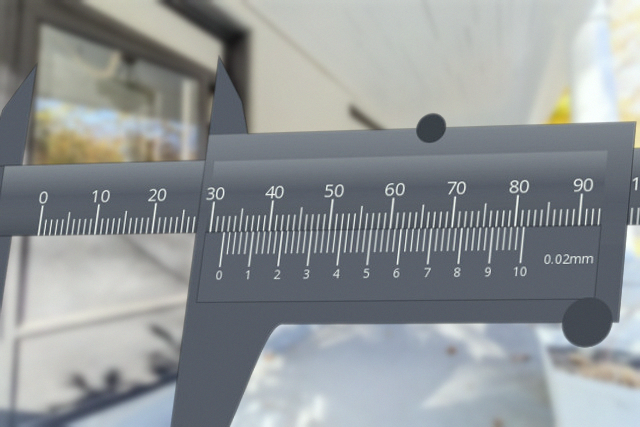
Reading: **32.4** mm
